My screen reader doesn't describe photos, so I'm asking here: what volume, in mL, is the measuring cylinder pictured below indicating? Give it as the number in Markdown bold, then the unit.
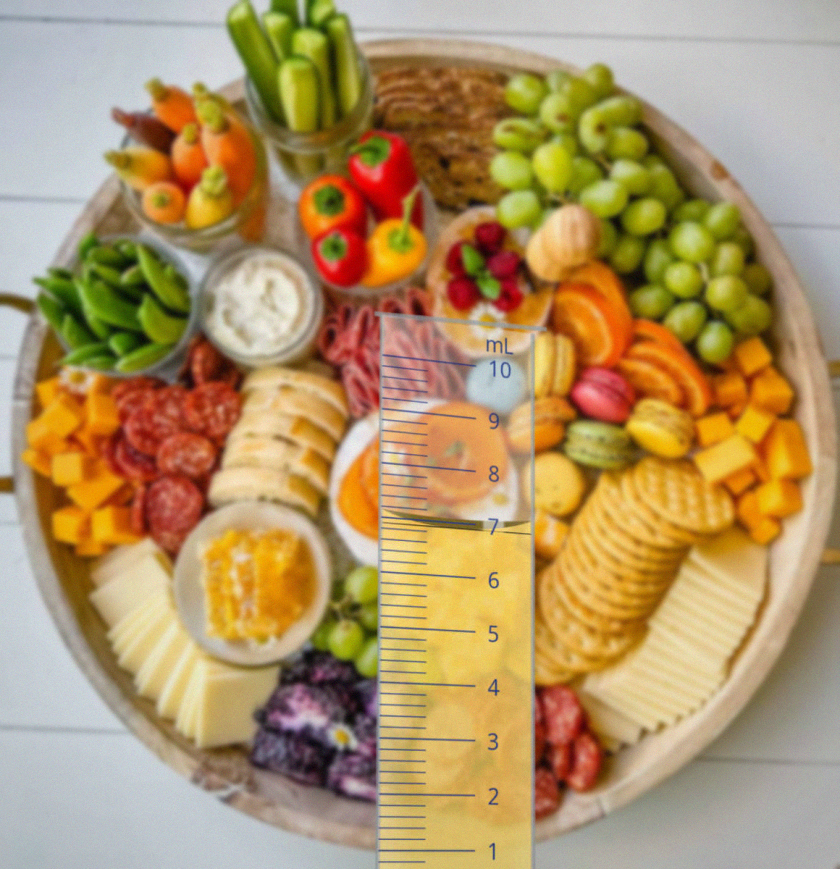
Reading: **6.9** mL
